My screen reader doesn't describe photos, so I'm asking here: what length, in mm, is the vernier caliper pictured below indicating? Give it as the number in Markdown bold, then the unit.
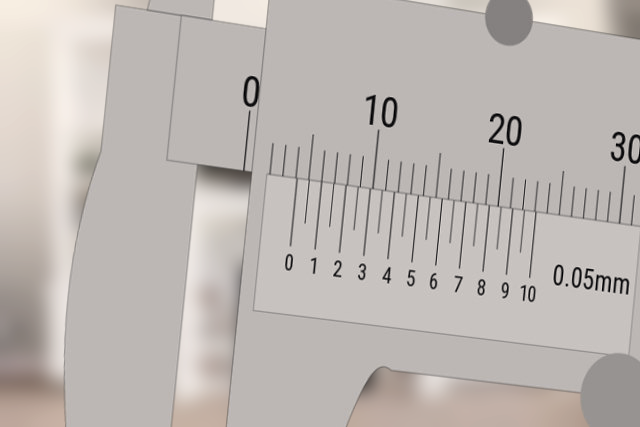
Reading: **4.1** mm
